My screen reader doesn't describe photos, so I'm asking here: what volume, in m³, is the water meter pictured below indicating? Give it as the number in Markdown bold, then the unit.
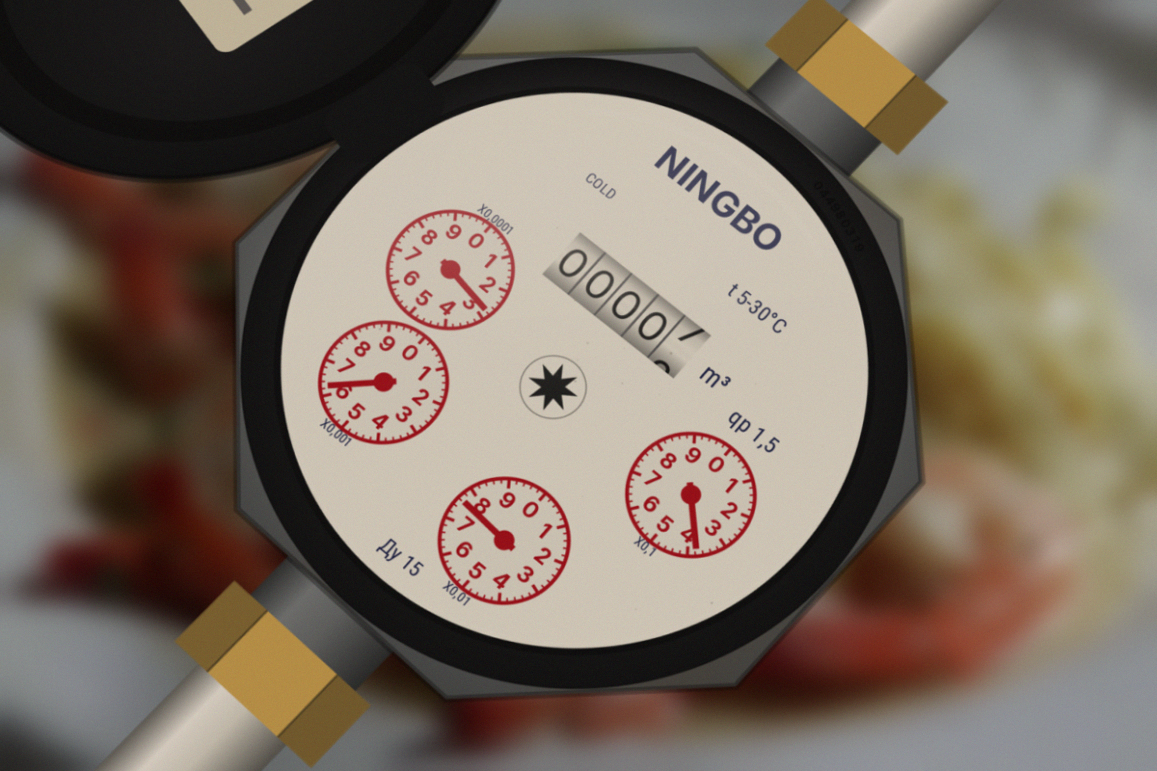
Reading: **7.3762** m³
